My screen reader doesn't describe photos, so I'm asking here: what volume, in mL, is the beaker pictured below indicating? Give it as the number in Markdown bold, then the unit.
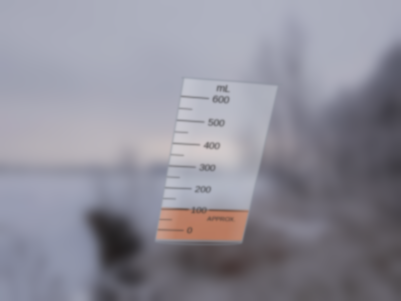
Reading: **100** mL
